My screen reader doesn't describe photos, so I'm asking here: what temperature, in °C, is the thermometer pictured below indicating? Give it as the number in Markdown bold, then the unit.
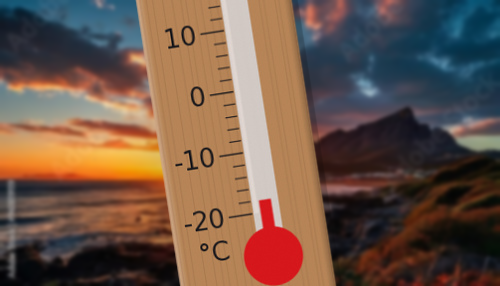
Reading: **-18** °C
